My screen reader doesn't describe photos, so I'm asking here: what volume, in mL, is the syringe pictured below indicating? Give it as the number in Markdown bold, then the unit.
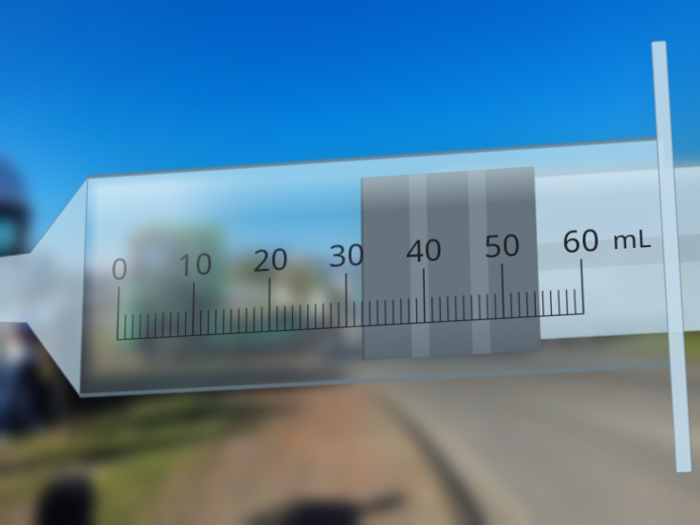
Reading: **32** mL
